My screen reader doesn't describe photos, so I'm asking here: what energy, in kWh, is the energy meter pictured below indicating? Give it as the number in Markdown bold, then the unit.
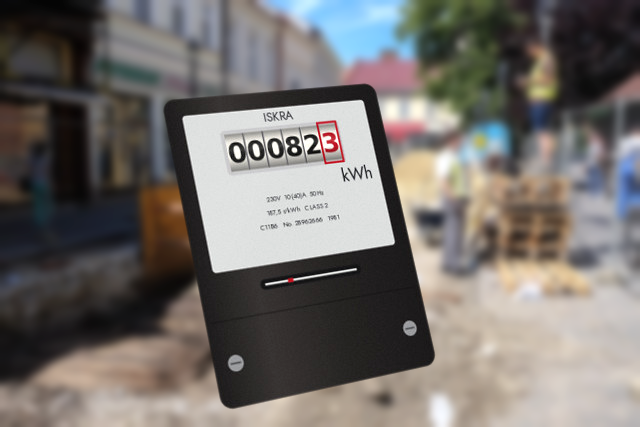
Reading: **82.3** kWh
